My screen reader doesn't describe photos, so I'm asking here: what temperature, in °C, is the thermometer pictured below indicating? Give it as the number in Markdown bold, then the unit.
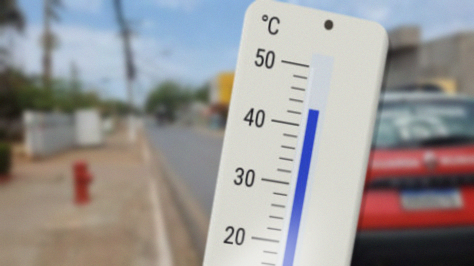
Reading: **43** °C
